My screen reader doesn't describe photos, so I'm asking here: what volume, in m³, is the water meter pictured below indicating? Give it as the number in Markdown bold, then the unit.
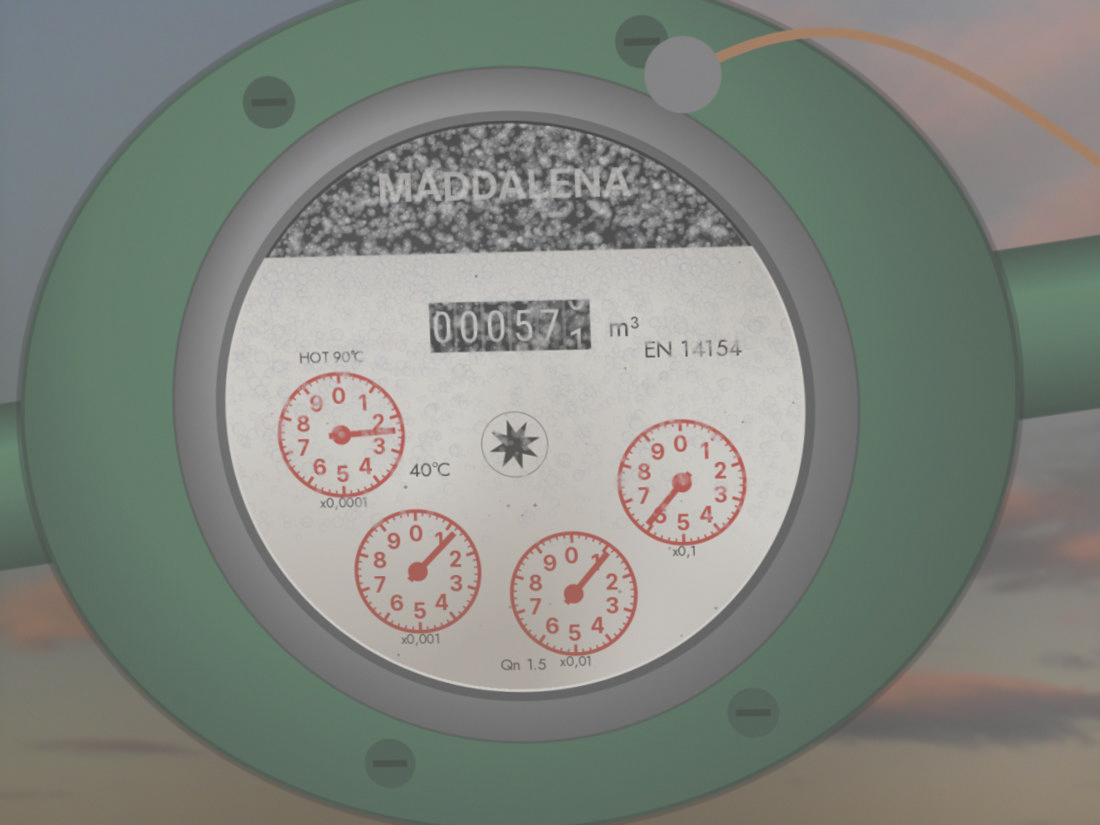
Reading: **570.6112** m³
